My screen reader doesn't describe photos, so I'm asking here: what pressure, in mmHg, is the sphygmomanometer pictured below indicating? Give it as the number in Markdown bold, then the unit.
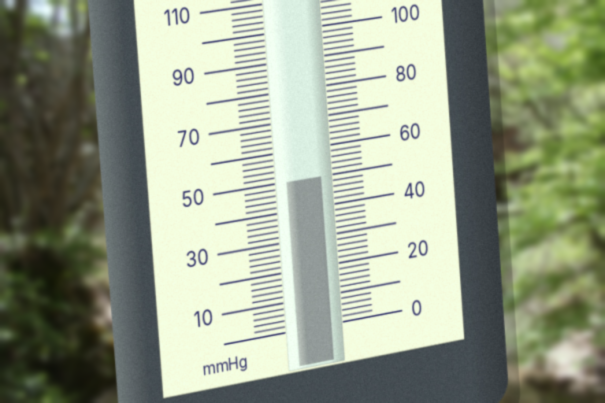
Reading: **50** mmHg
